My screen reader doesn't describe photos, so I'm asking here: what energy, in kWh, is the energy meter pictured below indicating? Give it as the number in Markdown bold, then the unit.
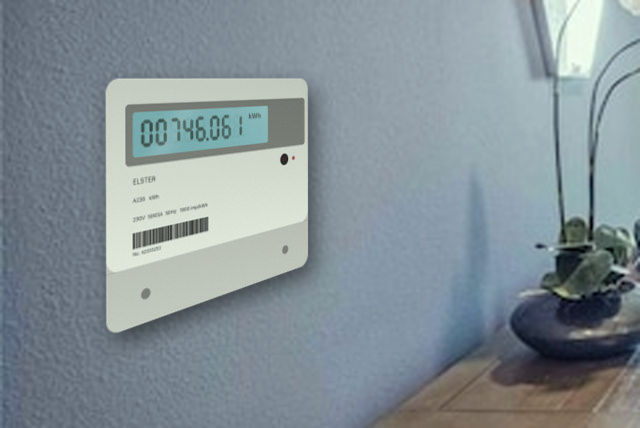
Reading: **746.061** kWh
